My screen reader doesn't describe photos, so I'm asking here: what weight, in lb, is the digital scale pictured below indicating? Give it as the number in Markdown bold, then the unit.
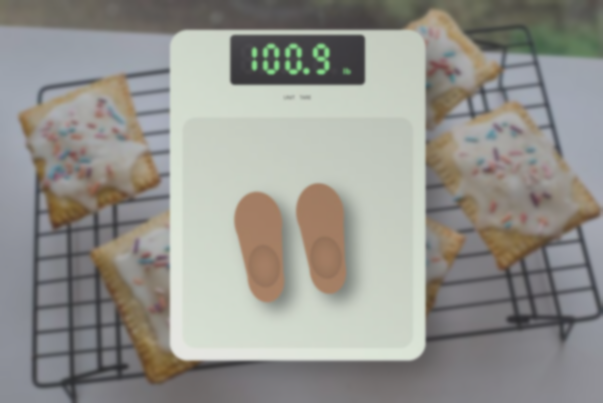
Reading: **100.9** lb
